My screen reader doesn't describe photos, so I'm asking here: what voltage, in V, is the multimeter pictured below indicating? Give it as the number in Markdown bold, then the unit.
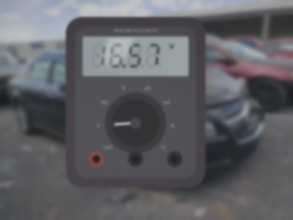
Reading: **16.57** V
